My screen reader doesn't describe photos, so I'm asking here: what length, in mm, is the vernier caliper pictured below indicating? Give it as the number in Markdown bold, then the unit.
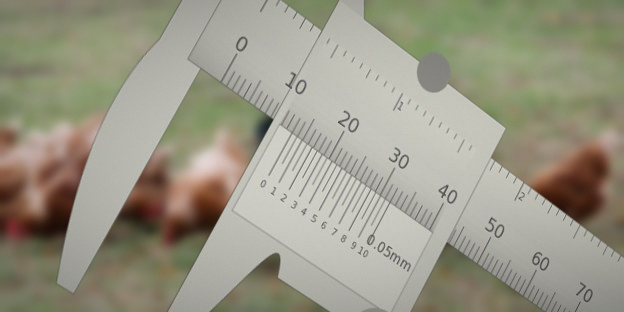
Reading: **13.0** mm
